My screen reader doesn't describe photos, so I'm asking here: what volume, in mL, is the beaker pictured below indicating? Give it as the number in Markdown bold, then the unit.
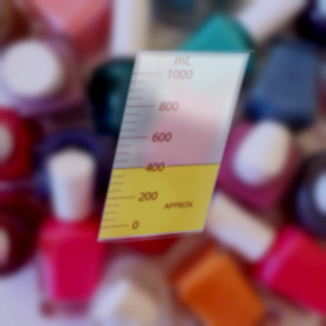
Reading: **400** mL
